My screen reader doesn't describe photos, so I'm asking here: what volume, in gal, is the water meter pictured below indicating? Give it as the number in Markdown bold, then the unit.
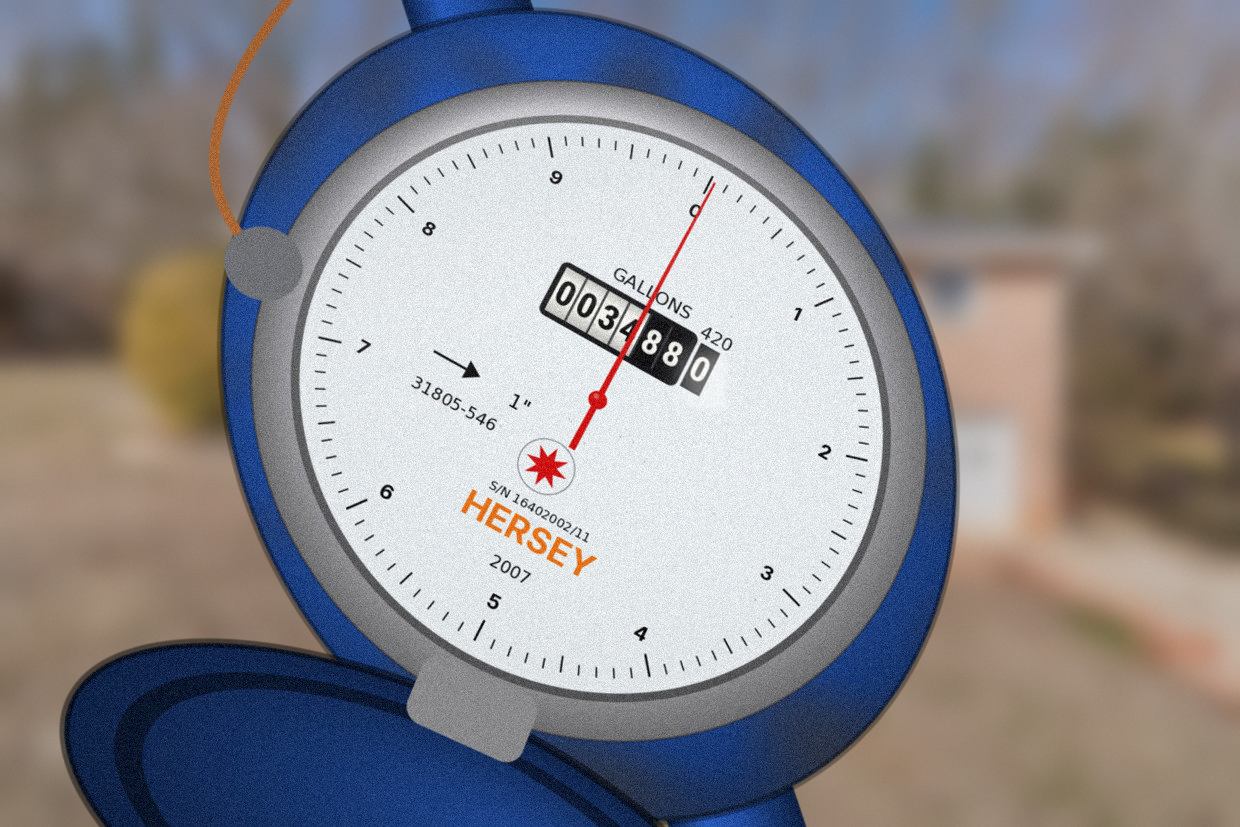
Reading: **34880.0** gal
